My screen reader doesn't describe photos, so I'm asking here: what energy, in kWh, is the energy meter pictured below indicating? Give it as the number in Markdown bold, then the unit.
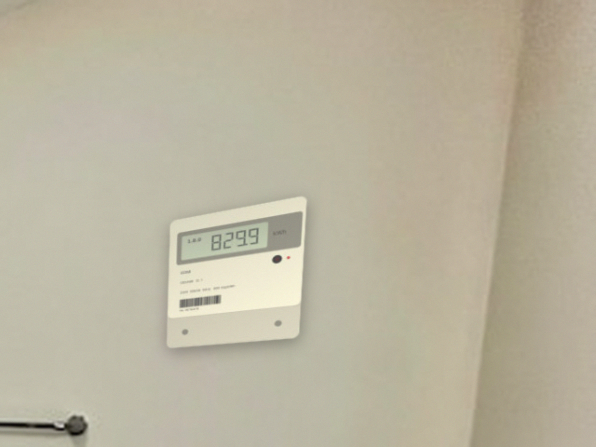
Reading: **829.9** kWh
